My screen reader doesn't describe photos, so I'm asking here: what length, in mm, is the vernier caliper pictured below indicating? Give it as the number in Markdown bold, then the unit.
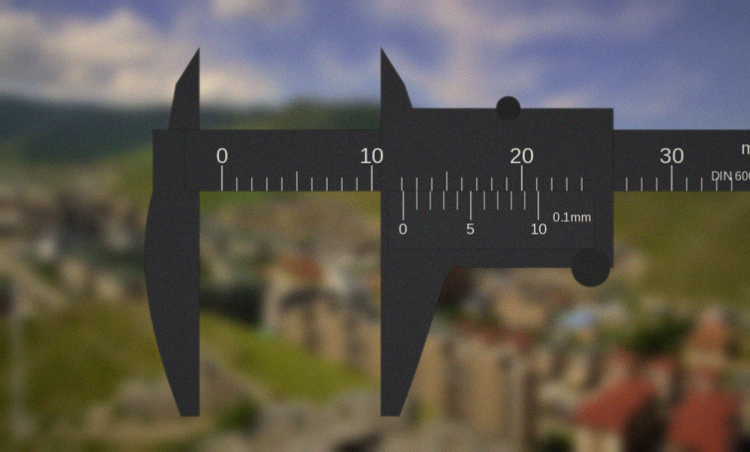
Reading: **12.1** mm
